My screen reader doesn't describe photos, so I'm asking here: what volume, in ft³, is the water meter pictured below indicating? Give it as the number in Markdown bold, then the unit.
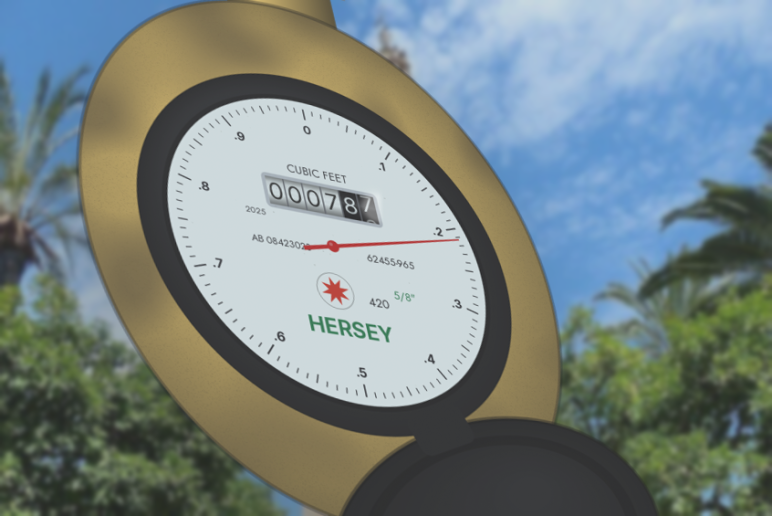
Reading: **787.21** ft³
